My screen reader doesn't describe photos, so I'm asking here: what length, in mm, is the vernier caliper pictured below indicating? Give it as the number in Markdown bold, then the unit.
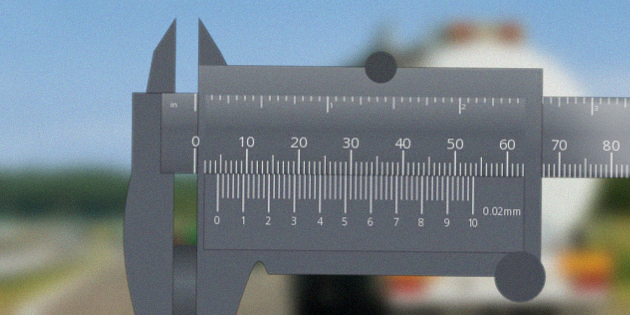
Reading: **4.5** mm
